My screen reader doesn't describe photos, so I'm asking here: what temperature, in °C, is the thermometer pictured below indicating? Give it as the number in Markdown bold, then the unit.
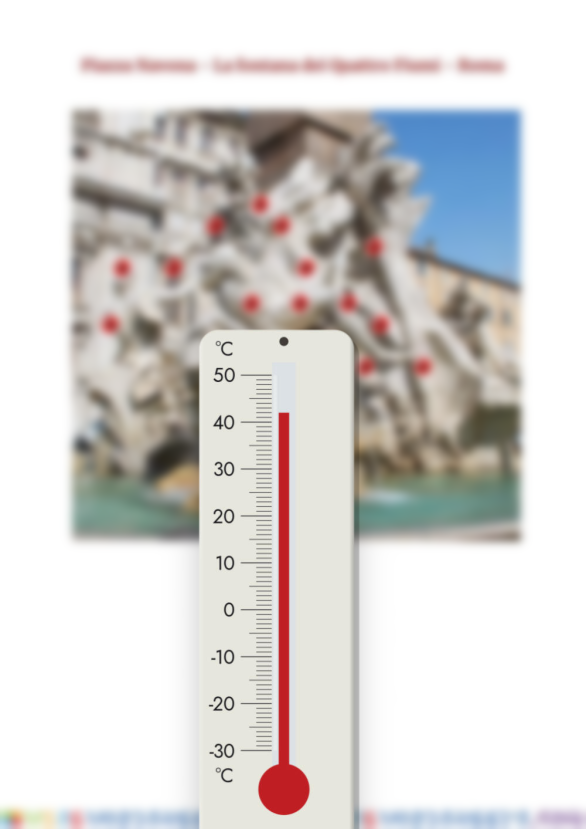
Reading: **42** °C
